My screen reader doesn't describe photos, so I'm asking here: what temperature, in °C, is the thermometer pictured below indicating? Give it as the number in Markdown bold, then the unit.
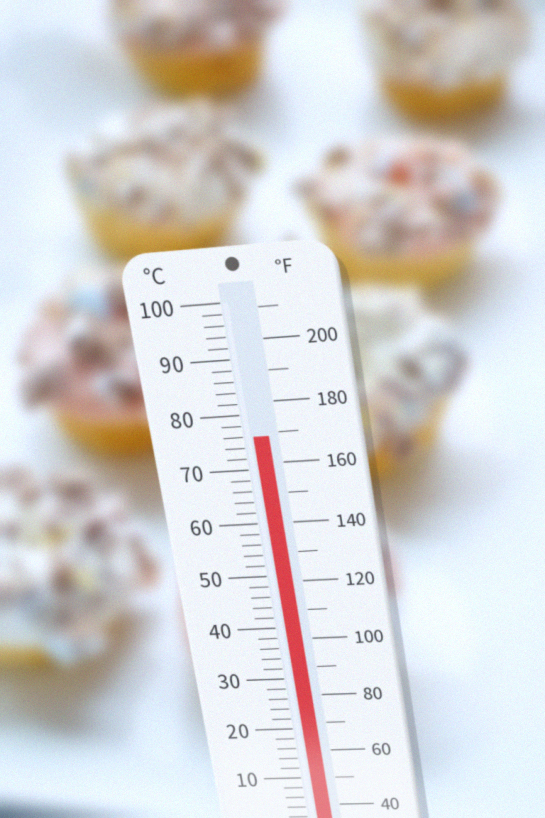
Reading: **76** °C
